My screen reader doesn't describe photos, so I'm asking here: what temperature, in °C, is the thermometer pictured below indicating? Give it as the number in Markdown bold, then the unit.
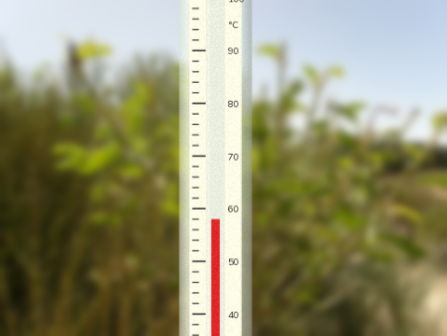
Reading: **58** °C
